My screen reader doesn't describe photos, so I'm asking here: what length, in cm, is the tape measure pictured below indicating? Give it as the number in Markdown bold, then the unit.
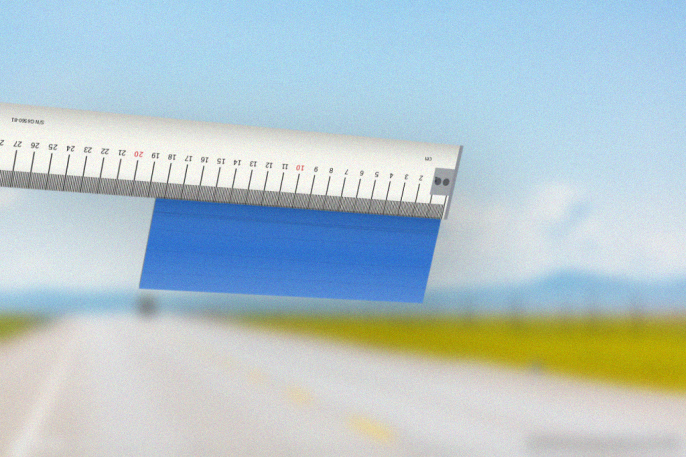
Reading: **18.5** cm
